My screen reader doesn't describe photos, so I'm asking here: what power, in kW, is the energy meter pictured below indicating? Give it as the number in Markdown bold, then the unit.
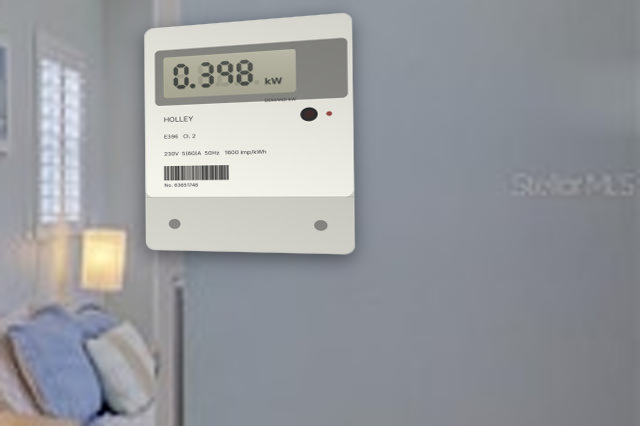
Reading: **0.398** kW
